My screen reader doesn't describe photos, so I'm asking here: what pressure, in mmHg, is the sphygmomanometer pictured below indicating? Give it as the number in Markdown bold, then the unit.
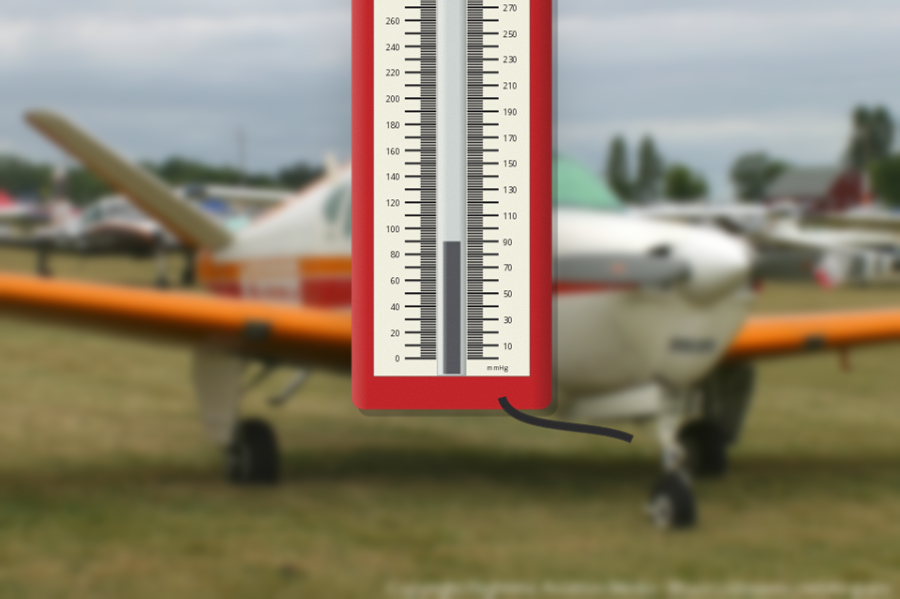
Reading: **90** mmHg
